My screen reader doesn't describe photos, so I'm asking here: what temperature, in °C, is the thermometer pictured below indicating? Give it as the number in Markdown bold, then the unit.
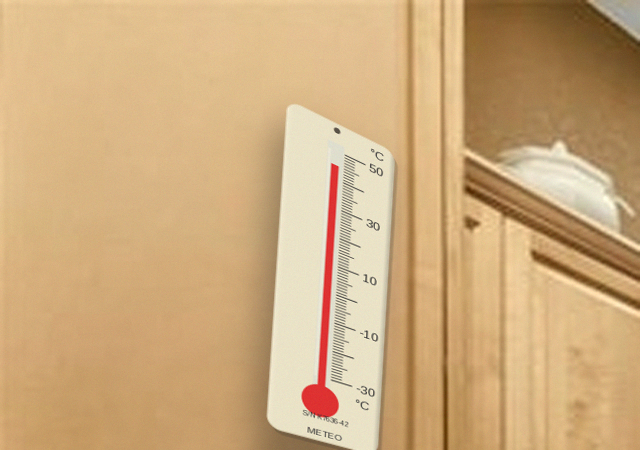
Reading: **45** °C
